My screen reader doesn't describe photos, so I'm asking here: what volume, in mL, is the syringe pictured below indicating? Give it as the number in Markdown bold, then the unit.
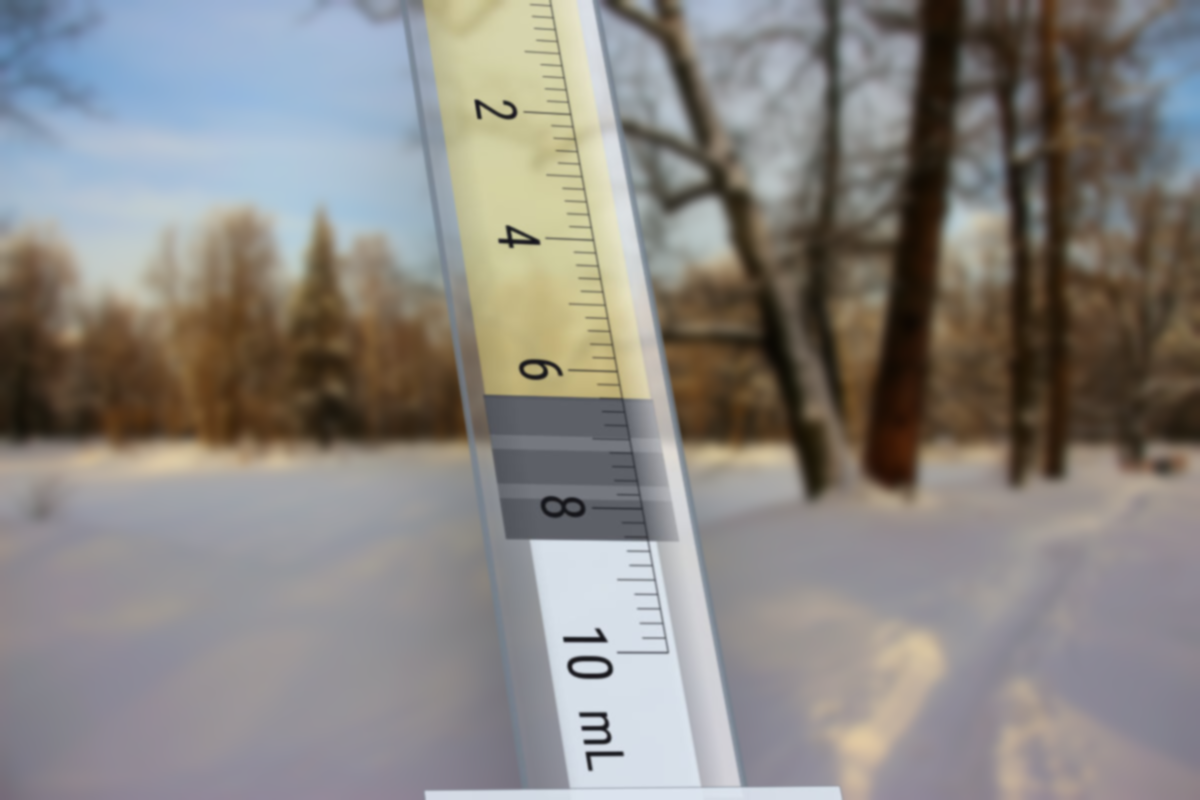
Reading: **6.4** mL
